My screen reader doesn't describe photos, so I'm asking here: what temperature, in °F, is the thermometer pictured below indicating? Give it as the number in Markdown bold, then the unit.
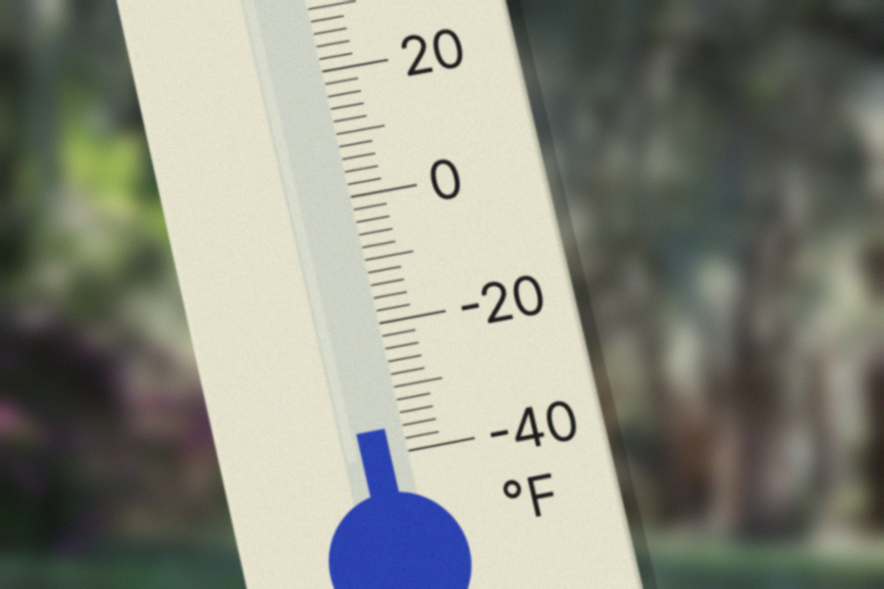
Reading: **-36** °F
